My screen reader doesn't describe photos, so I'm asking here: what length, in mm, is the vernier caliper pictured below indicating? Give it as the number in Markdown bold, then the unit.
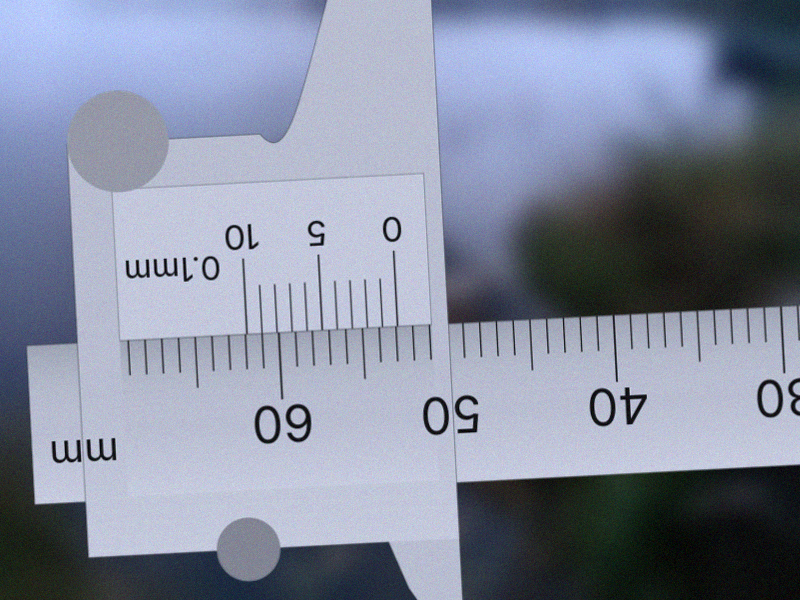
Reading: **52.9** mm
